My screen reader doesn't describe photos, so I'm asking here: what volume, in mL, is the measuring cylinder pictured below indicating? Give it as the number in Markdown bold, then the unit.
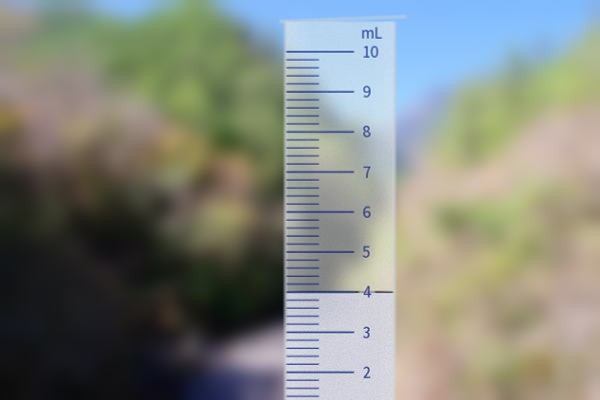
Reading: **4** mL
